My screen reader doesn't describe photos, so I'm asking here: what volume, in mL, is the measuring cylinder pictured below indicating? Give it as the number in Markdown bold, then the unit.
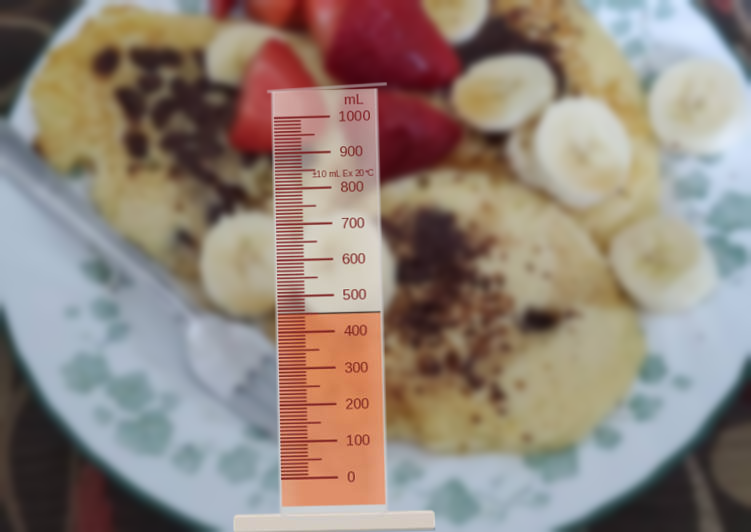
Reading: **450** mL
